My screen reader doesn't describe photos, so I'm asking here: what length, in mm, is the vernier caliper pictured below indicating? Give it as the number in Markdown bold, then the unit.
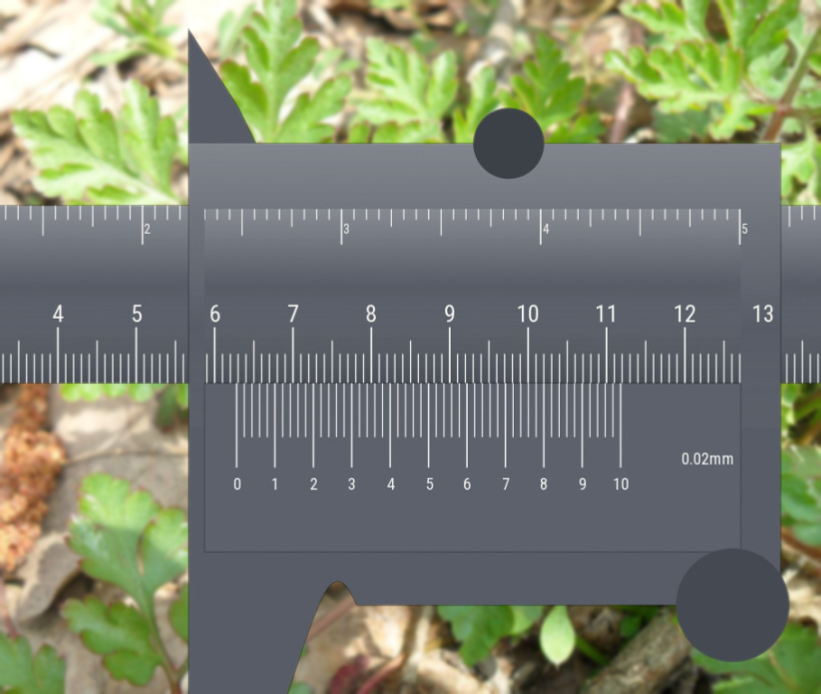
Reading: **62.8** mm
